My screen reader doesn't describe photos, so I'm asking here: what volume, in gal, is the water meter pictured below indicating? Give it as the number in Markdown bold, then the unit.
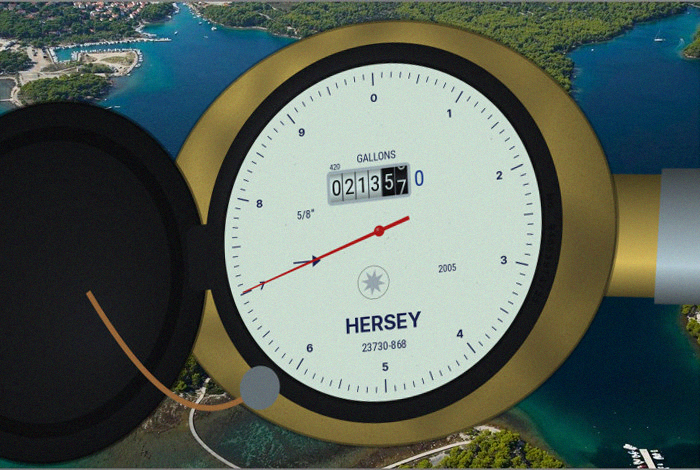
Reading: **213567.0** gal
